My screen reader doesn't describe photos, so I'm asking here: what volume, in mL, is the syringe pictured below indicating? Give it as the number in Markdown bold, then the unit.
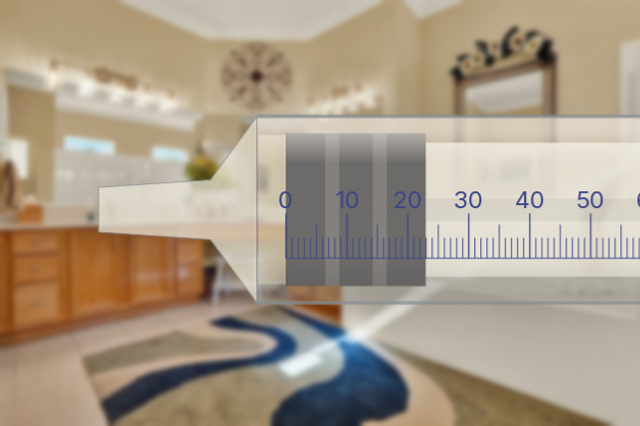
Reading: **0** mL
